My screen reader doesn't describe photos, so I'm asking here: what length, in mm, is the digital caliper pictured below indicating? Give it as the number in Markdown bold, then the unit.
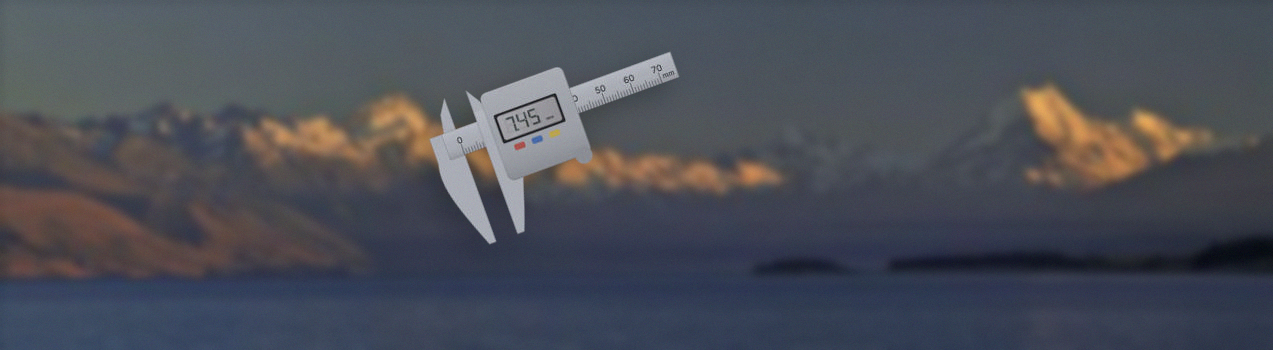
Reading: **7.45** mm
